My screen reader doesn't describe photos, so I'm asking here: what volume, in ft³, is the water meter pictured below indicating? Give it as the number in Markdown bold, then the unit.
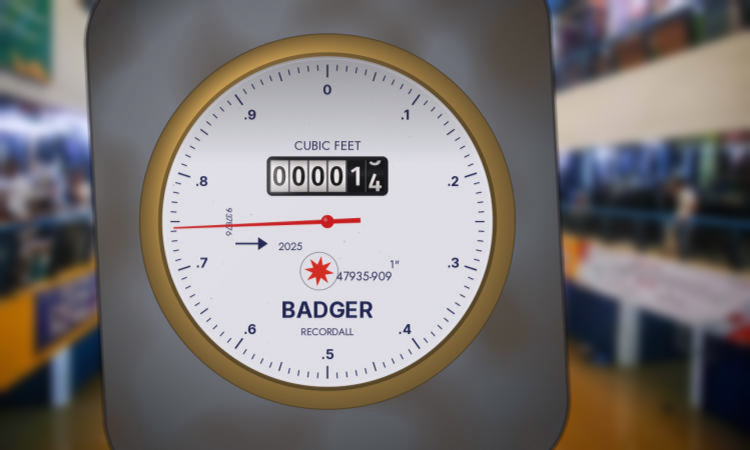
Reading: **13.74** ft³
